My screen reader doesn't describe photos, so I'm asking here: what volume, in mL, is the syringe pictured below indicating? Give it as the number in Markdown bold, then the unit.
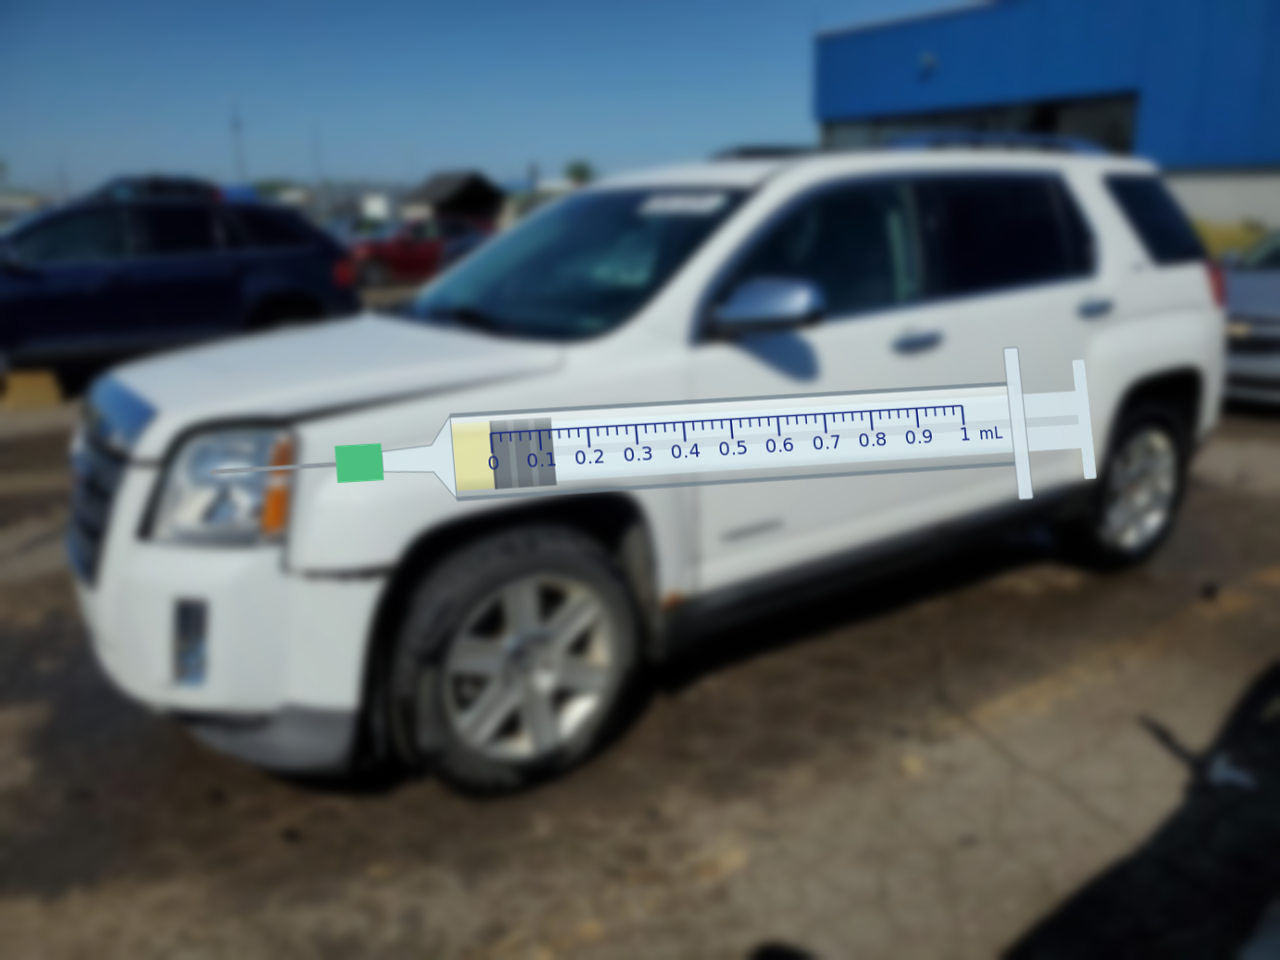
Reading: **0** mL
